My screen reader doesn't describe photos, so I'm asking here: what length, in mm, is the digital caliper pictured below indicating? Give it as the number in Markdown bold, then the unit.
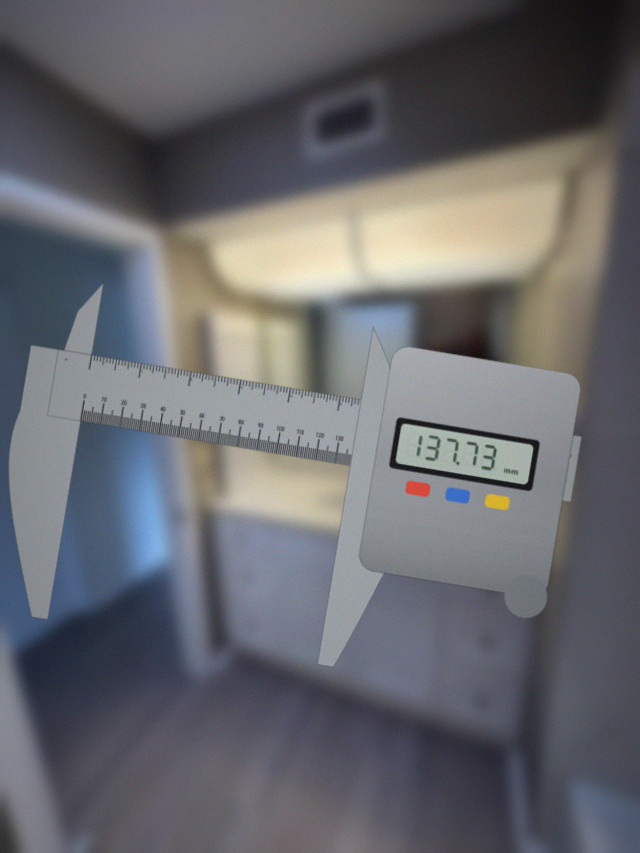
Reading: **137.73** mm
